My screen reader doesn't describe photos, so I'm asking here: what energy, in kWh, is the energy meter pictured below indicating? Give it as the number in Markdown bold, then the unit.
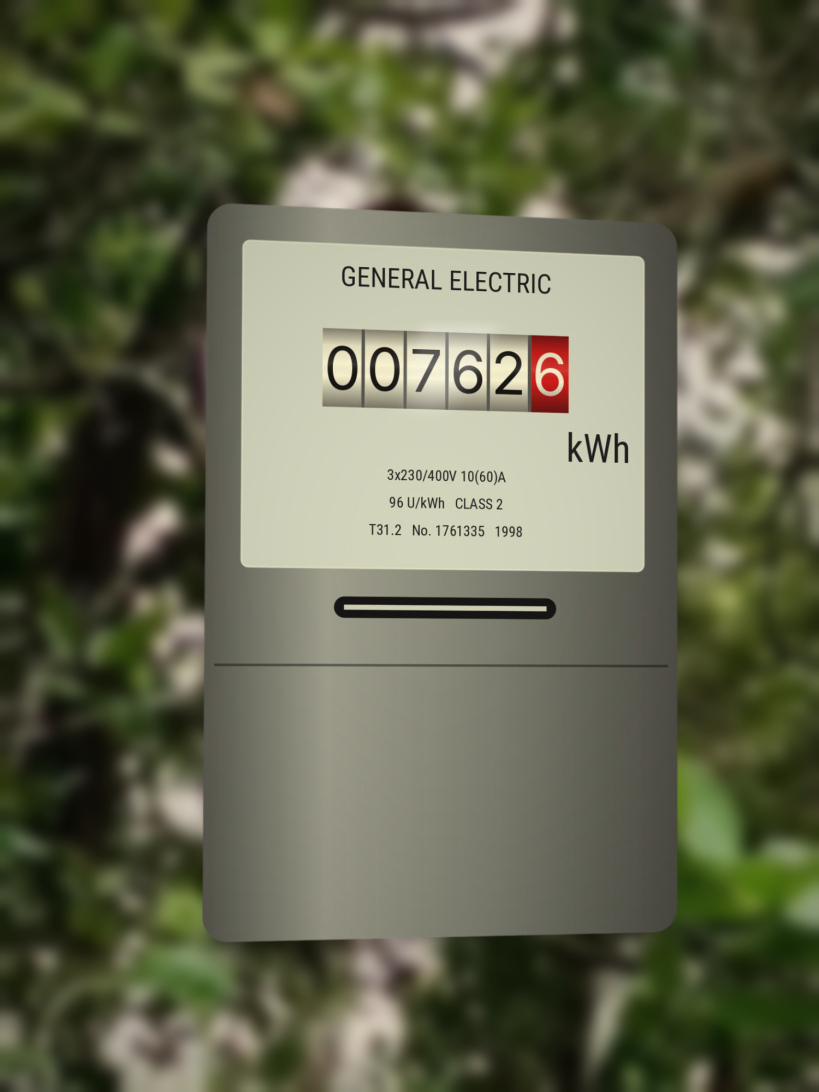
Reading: **762.6** kWh
